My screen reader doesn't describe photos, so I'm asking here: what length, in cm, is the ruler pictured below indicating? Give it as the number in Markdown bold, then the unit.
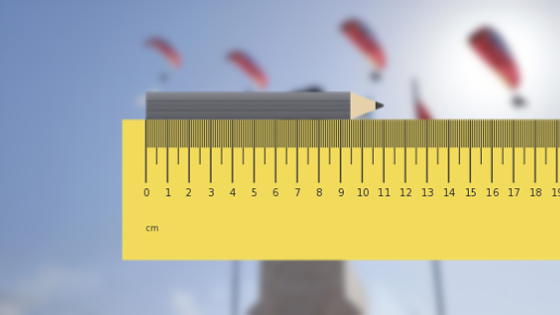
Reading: **11** cm
